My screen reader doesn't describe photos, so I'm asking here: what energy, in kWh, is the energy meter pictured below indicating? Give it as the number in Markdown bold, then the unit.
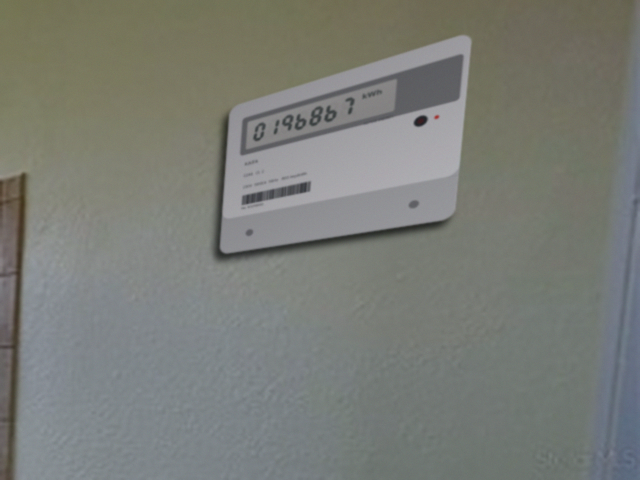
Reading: **196867** kWh
